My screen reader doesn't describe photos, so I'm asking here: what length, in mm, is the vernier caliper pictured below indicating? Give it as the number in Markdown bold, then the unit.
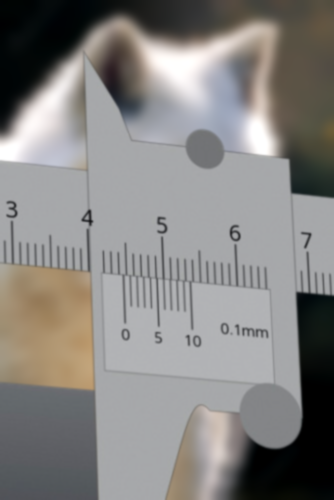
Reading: **44.6** mm
